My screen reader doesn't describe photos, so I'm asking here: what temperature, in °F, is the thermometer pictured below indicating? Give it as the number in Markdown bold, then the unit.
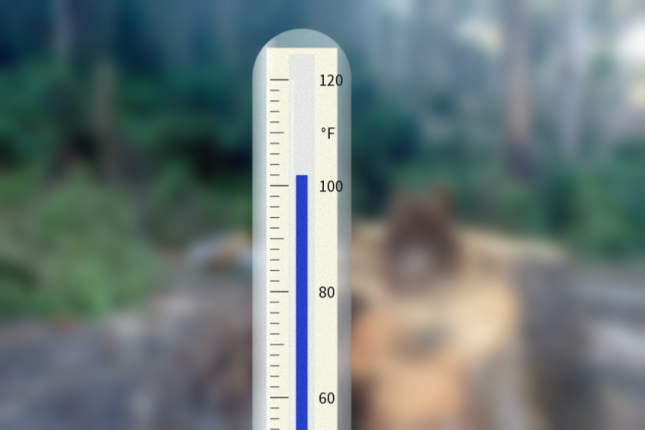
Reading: **102** °F
